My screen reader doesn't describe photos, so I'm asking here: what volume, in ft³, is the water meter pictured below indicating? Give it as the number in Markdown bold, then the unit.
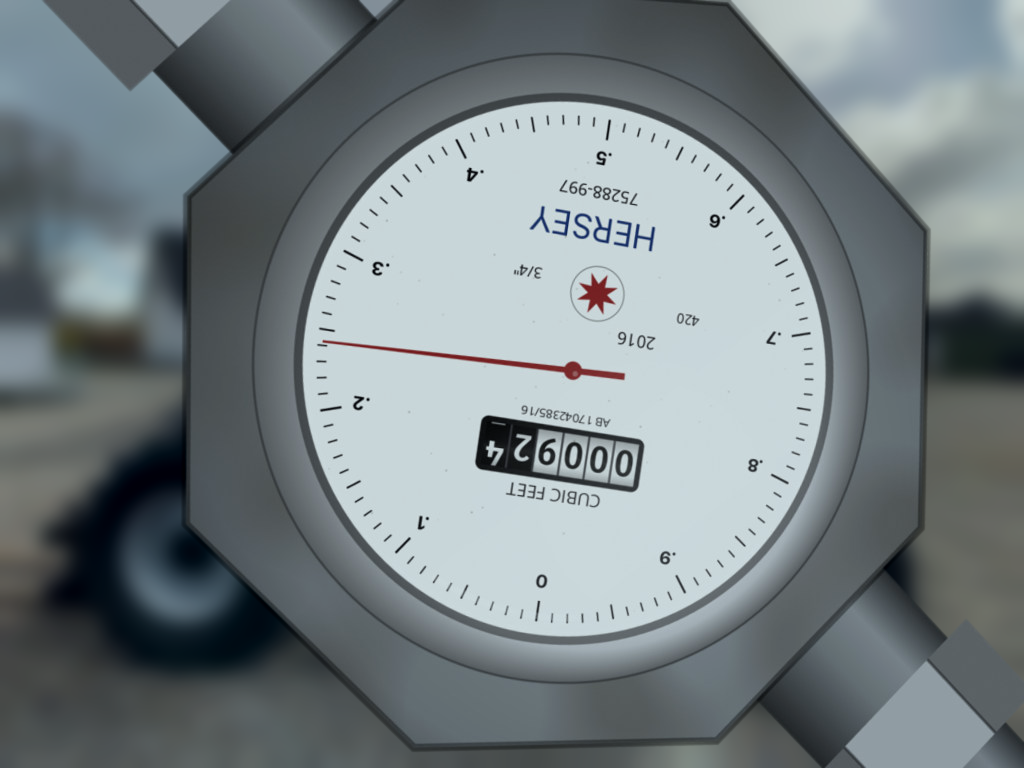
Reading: **924.24** ft³
